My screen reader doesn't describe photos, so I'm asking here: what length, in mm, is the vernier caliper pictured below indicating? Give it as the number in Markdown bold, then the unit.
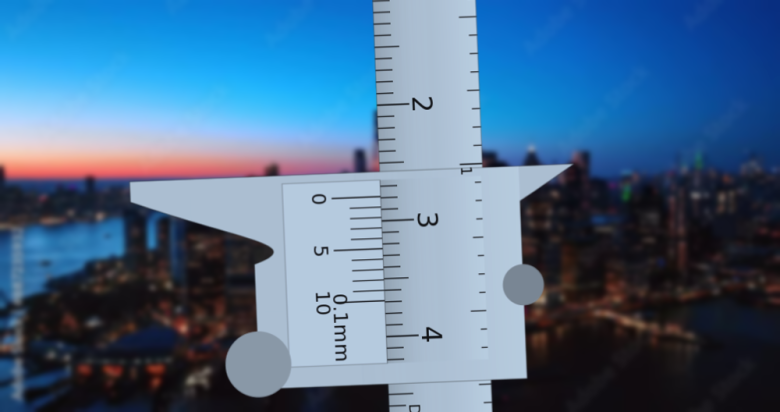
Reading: **27.9** mm
